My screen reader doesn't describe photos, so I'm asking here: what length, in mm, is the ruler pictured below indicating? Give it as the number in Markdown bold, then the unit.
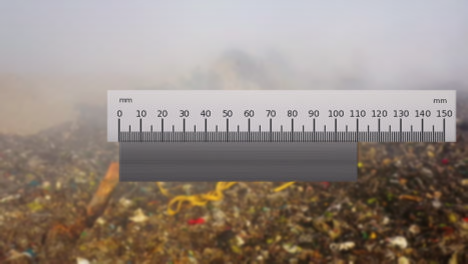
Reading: **110** mm
